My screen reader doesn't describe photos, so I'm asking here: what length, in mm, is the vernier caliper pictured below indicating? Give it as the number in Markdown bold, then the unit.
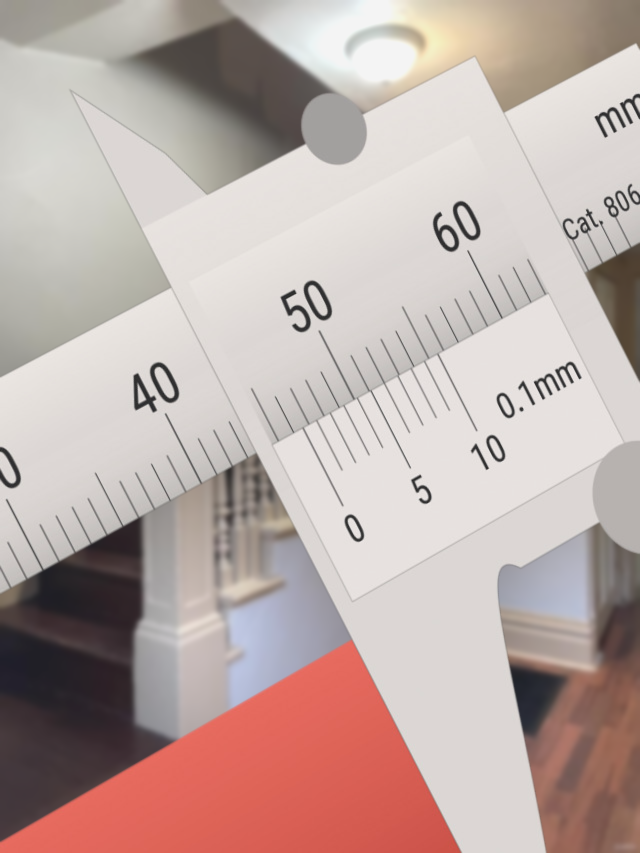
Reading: **46.6** mm
